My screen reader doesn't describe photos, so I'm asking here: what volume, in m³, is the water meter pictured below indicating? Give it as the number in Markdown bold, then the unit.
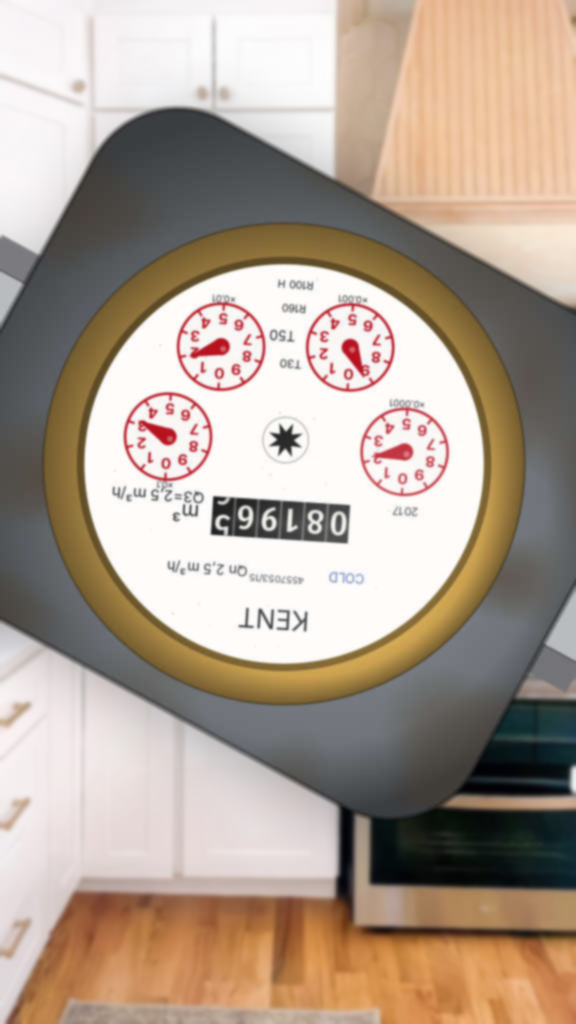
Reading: **81965.3192** m³
